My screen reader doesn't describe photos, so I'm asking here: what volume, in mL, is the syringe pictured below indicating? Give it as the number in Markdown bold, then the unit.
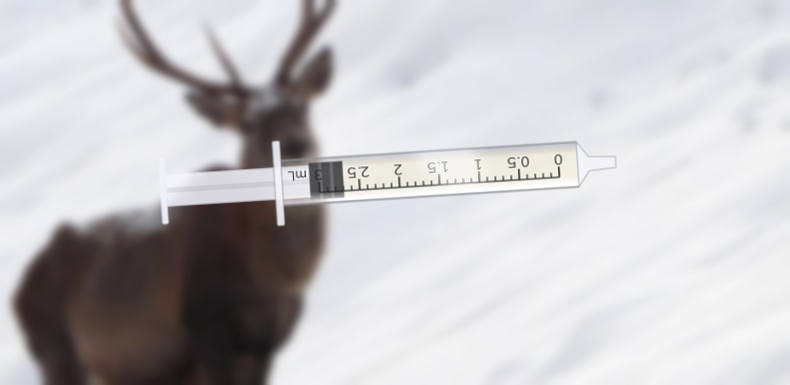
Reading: **2.7** mL
